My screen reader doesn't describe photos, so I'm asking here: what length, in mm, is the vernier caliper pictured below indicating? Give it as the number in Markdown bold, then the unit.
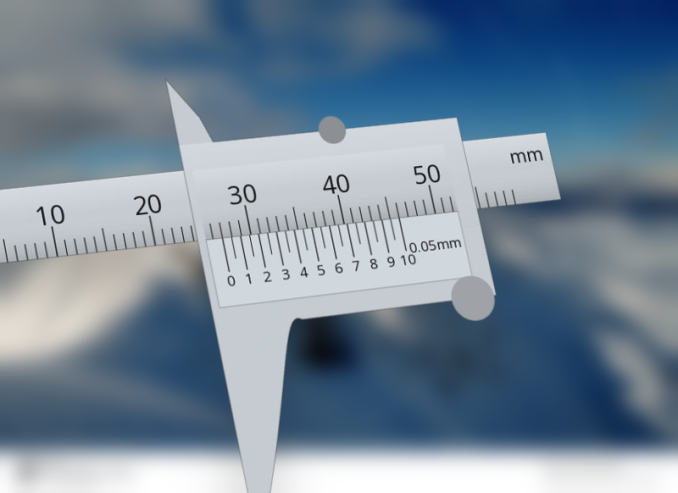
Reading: **27.0** mm
